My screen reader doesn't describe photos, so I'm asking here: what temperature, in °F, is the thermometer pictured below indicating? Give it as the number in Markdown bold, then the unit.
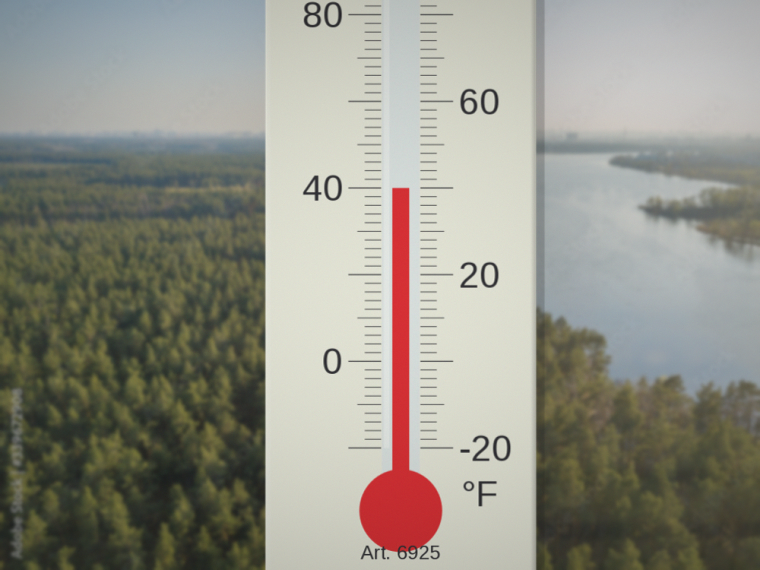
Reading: **40** °F
